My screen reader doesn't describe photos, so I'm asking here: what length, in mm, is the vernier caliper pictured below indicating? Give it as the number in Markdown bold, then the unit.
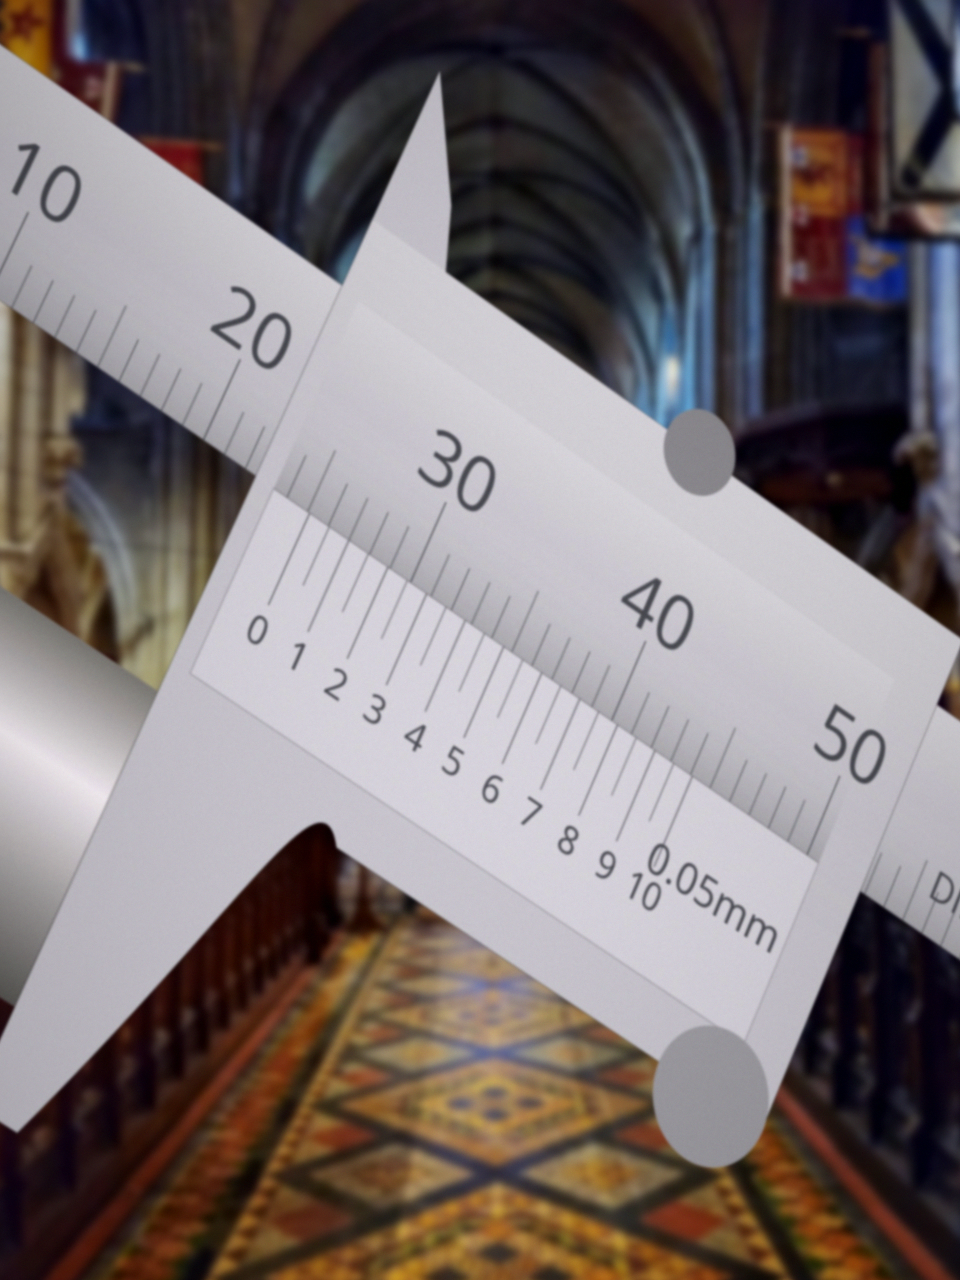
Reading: **25.1** mm
